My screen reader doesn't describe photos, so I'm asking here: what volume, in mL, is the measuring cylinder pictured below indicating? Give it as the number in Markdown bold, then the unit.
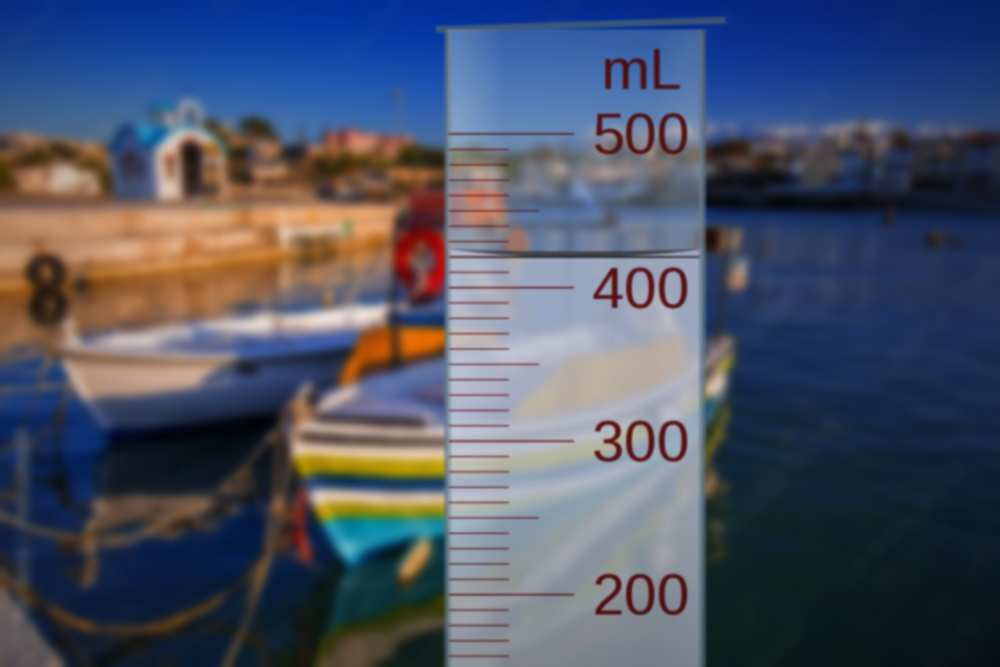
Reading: **420** mL
